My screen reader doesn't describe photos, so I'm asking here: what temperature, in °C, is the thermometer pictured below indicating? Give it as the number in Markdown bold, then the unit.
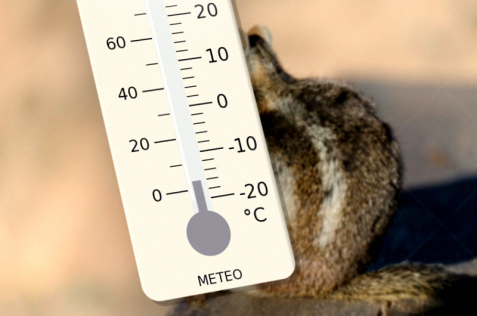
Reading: **-16** °C
